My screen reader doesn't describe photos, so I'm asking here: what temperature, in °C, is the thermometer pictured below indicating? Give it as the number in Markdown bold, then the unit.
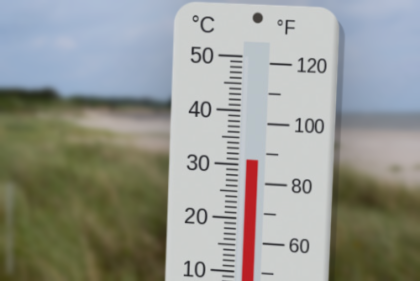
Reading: **31** °C
